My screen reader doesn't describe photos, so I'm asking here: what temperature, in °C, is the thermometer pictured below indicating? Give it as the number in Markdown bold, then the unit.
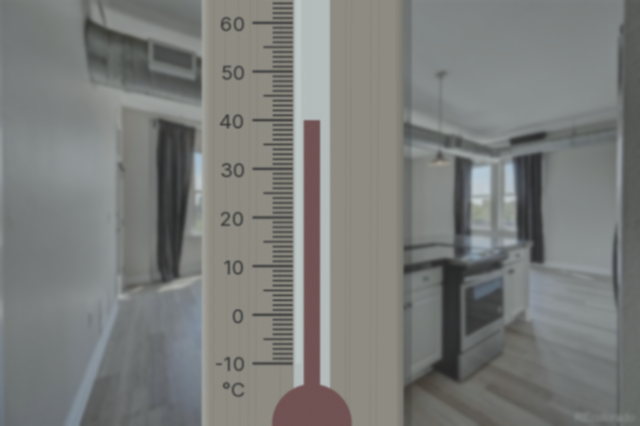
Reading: **40** °C
